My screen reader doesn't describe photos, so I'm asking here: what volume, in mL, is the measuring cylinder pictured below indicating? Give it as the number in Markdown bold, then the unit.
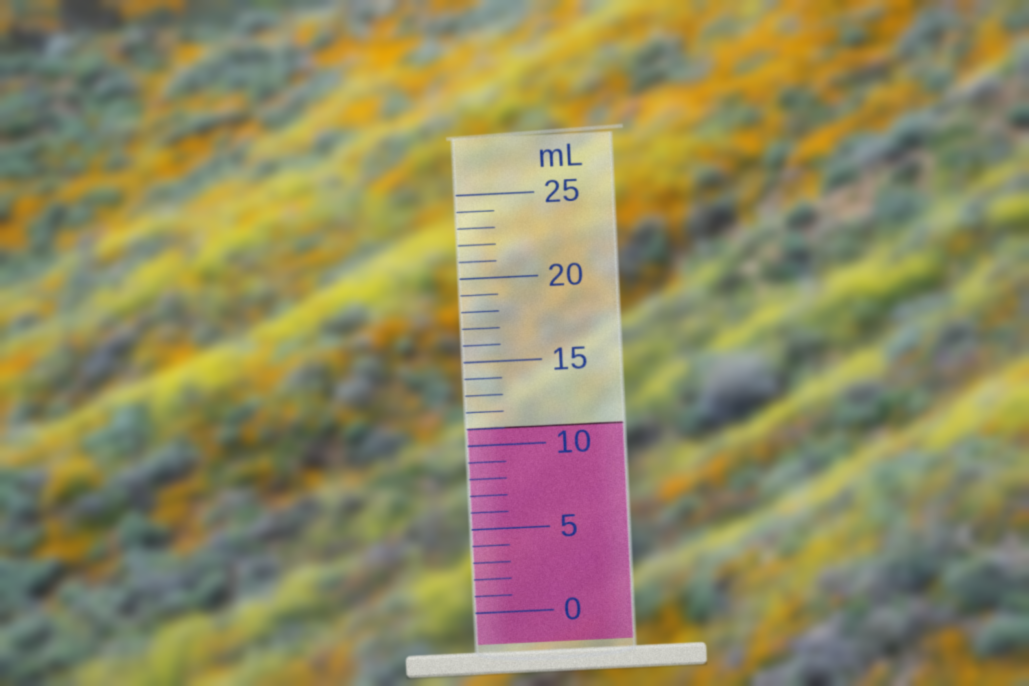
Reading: **11** mL
